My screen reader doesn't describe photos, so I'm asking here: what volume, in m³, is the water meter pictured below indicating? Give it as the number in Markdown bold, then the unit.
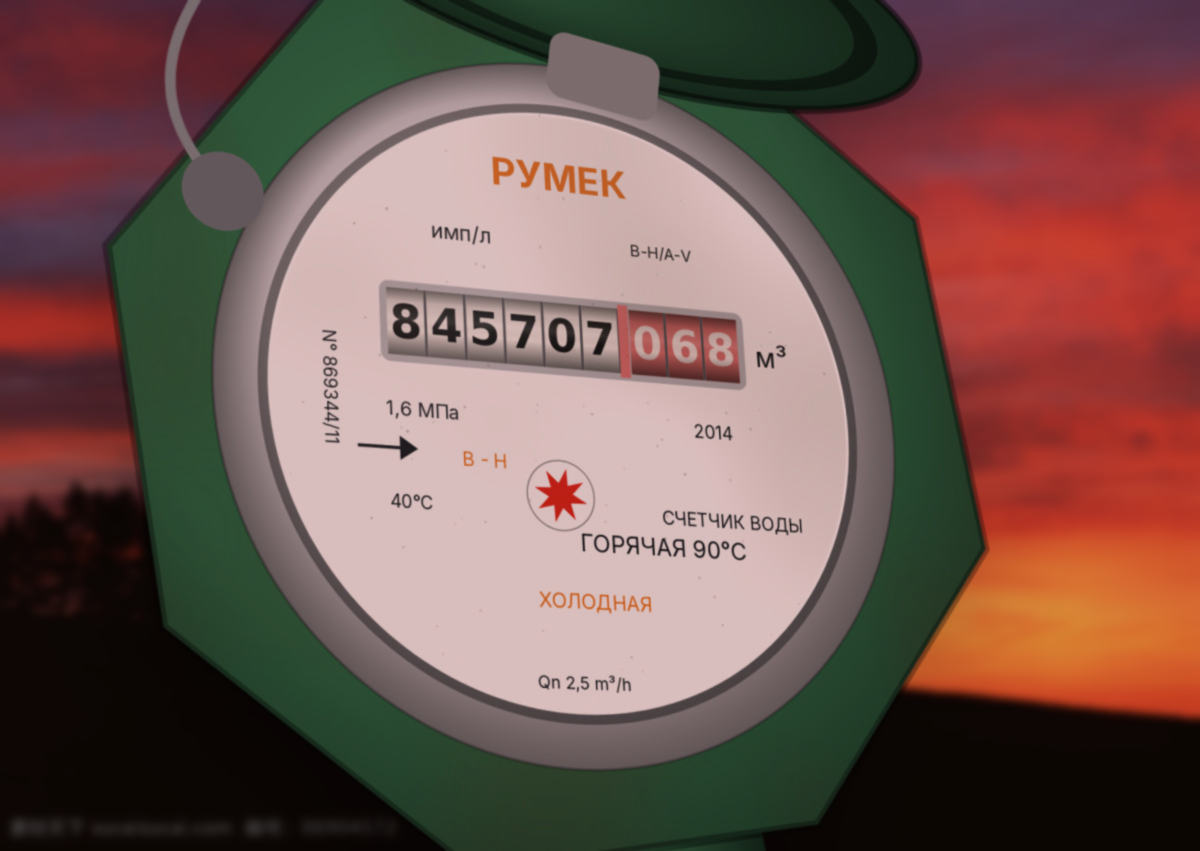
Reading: **845707.068** m³
